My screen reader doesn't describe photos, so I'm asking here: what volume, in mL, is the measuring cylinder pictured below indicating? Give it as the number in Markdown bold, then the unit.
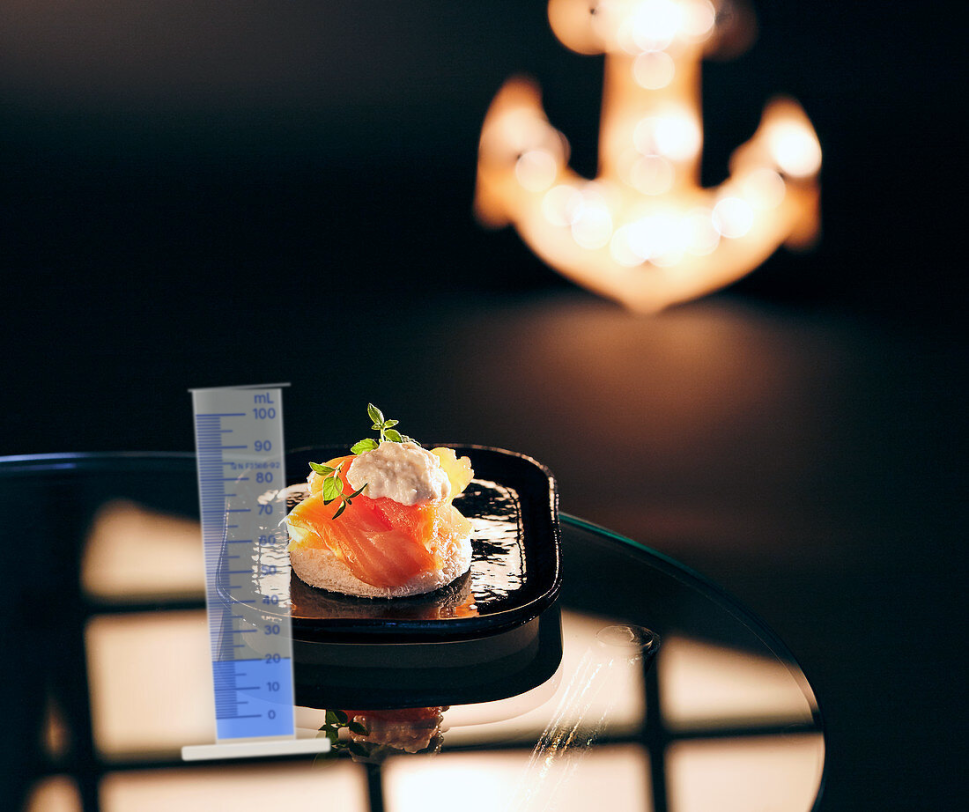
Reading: **20** mL
